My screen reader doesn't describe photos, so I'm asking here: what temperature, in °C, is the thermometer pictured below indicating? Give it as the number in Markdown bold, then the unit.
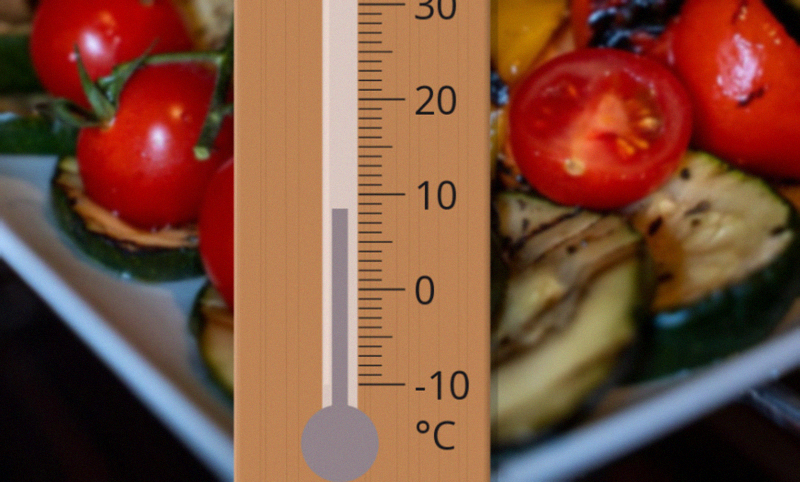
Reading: **8.5** °C
